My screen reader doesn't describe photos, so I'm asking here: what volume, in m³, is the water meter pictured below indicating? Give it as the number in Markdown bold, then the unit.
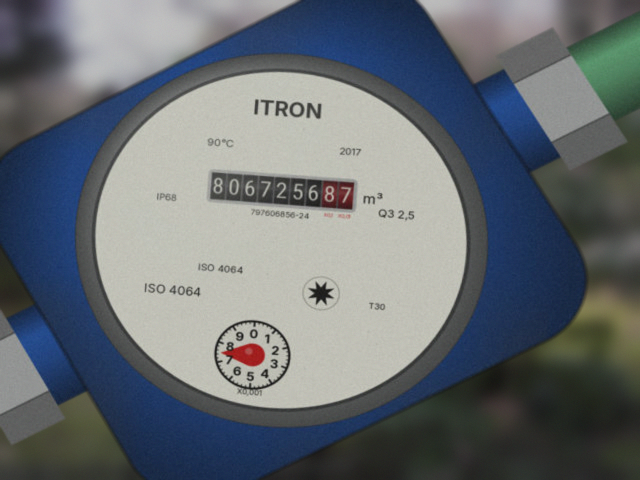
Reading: **8067256.877** m³
